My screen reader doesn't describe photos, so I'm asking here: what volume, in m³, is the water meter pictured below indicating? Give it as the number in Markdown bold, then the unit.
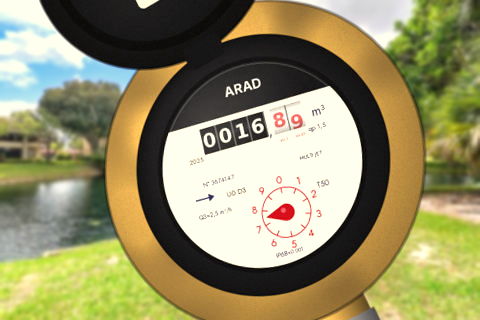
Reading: **16.887** m³
